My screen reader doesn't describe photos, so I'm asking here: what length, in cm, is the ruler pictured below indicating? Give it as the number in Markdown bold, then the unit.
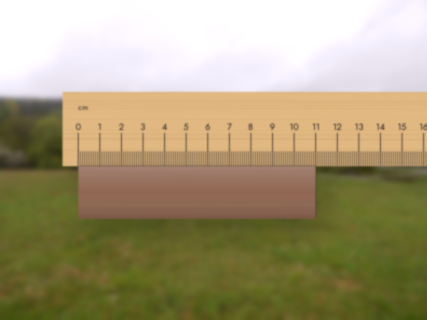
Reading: **11** cm
